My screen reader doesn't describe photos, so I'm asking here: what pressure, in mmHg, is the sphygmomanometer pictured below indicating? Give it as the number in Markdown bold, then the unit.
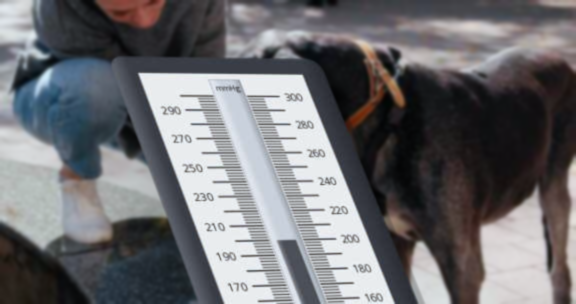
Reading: **200** mmHg
